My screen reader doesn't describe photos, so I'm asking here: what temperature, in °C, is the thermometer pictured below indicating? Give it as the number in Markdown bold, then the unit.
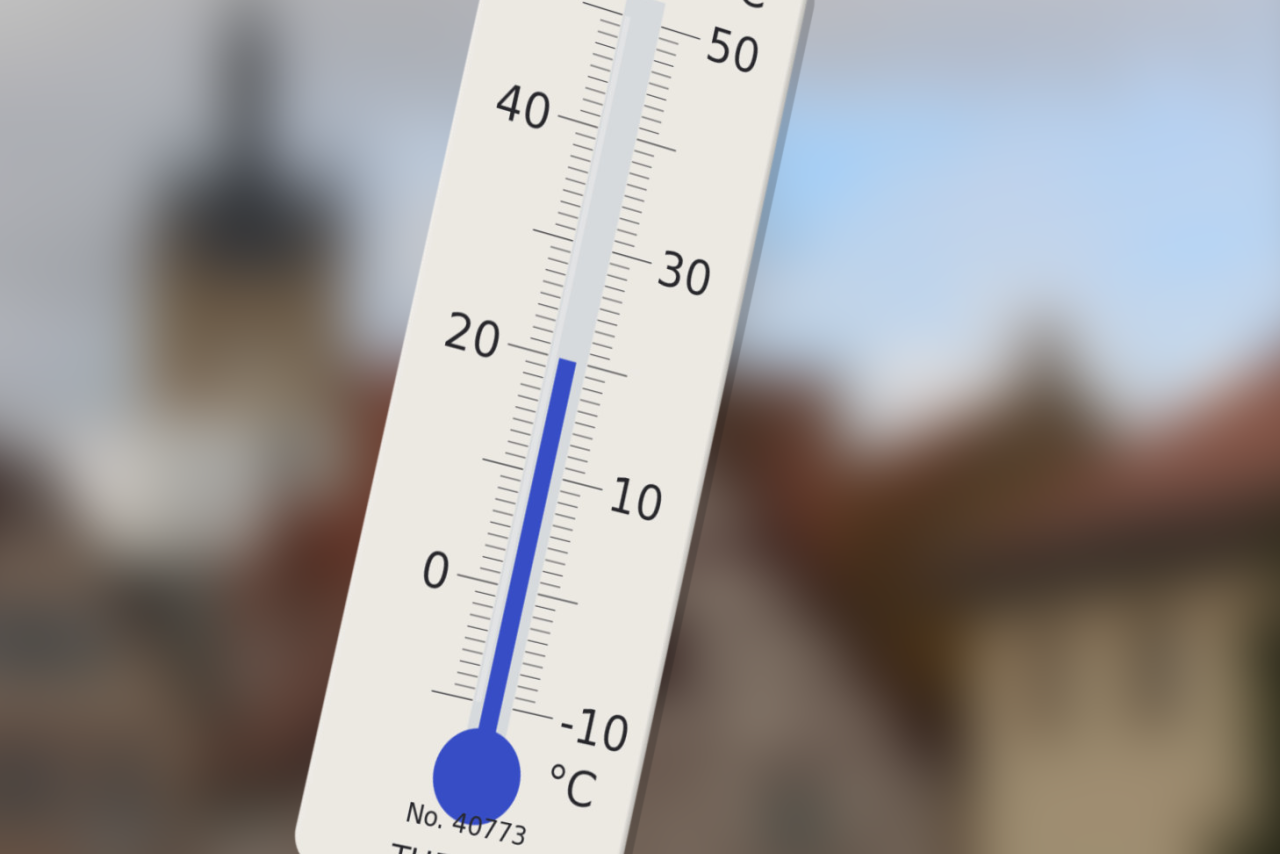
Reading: **20** °C
